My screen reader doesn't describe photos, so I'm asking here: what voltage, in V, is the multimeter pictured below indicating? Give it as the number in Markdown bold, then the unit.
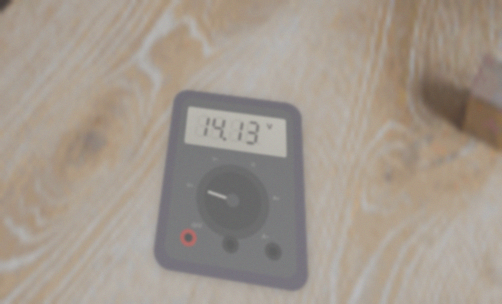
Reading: **14.13** V
